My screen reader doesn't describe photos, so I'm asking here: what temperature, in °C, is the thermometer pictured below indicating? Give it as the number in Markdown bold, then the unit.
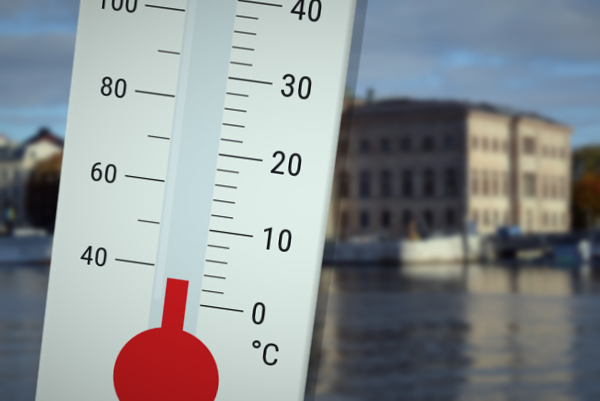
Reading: **3** °C
